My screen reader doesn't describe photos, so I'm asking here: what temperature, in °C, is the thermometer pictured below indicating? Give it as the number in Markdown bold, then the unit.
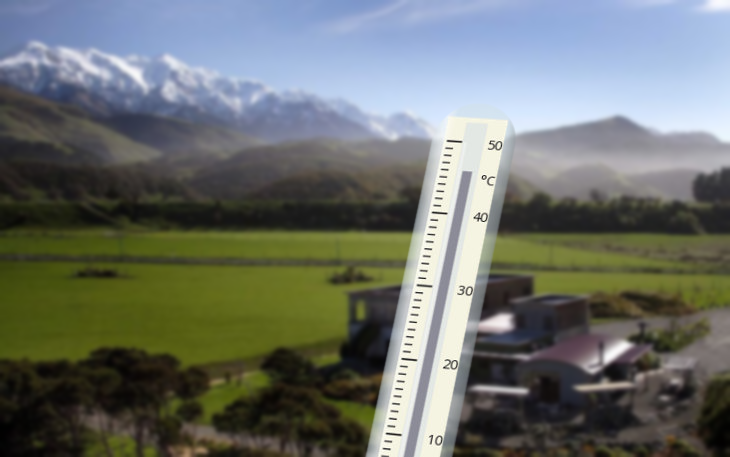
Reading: **46** °C
